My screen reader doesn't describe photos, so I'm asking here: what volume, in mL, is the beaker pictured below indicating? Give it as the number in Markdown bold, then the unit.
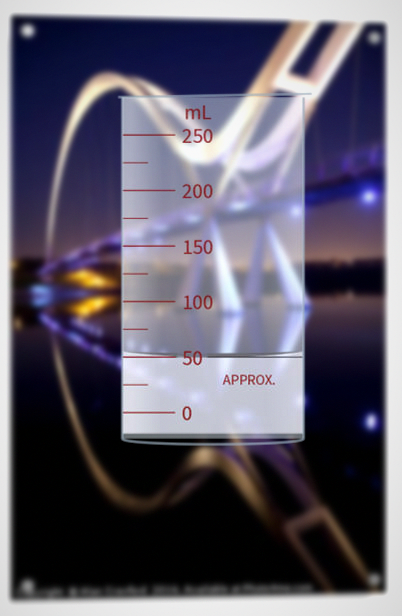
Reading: **50** mL
